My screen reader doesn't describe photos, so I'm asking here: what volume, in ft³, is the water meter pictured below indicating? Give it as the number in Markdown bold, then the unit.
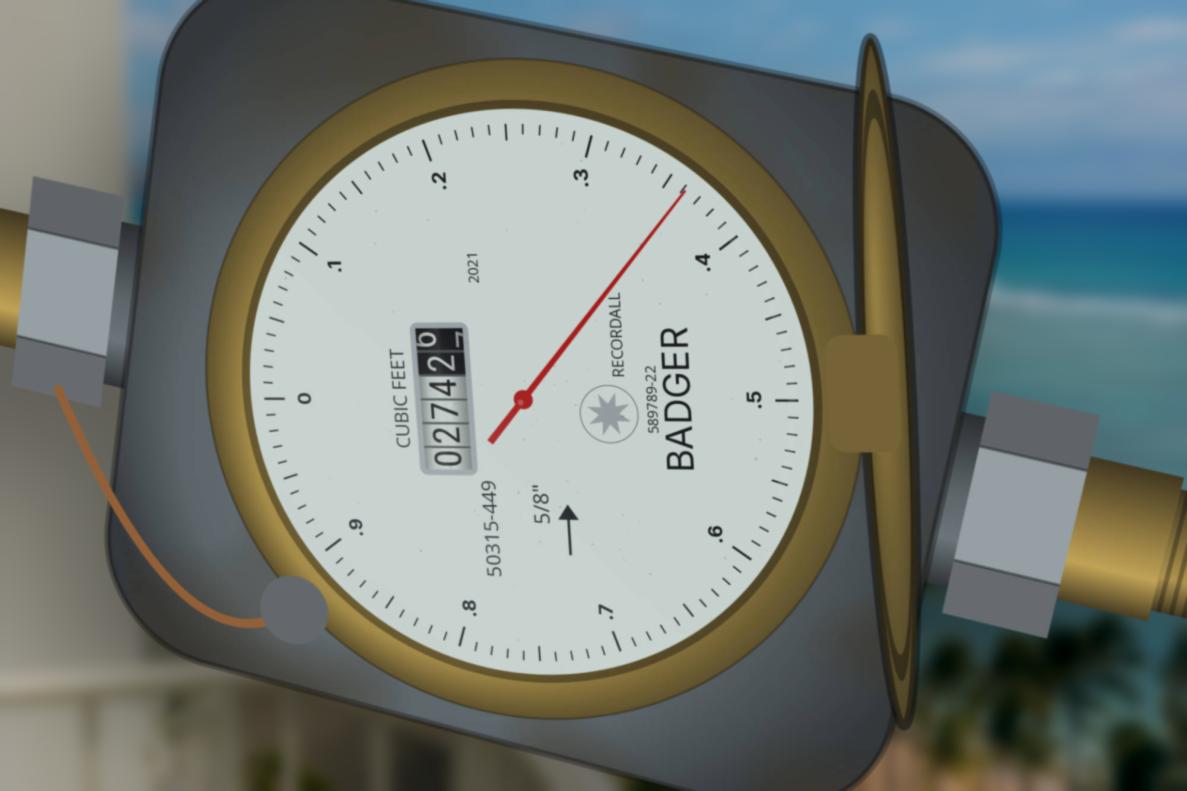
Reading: **27426.36** ft³
